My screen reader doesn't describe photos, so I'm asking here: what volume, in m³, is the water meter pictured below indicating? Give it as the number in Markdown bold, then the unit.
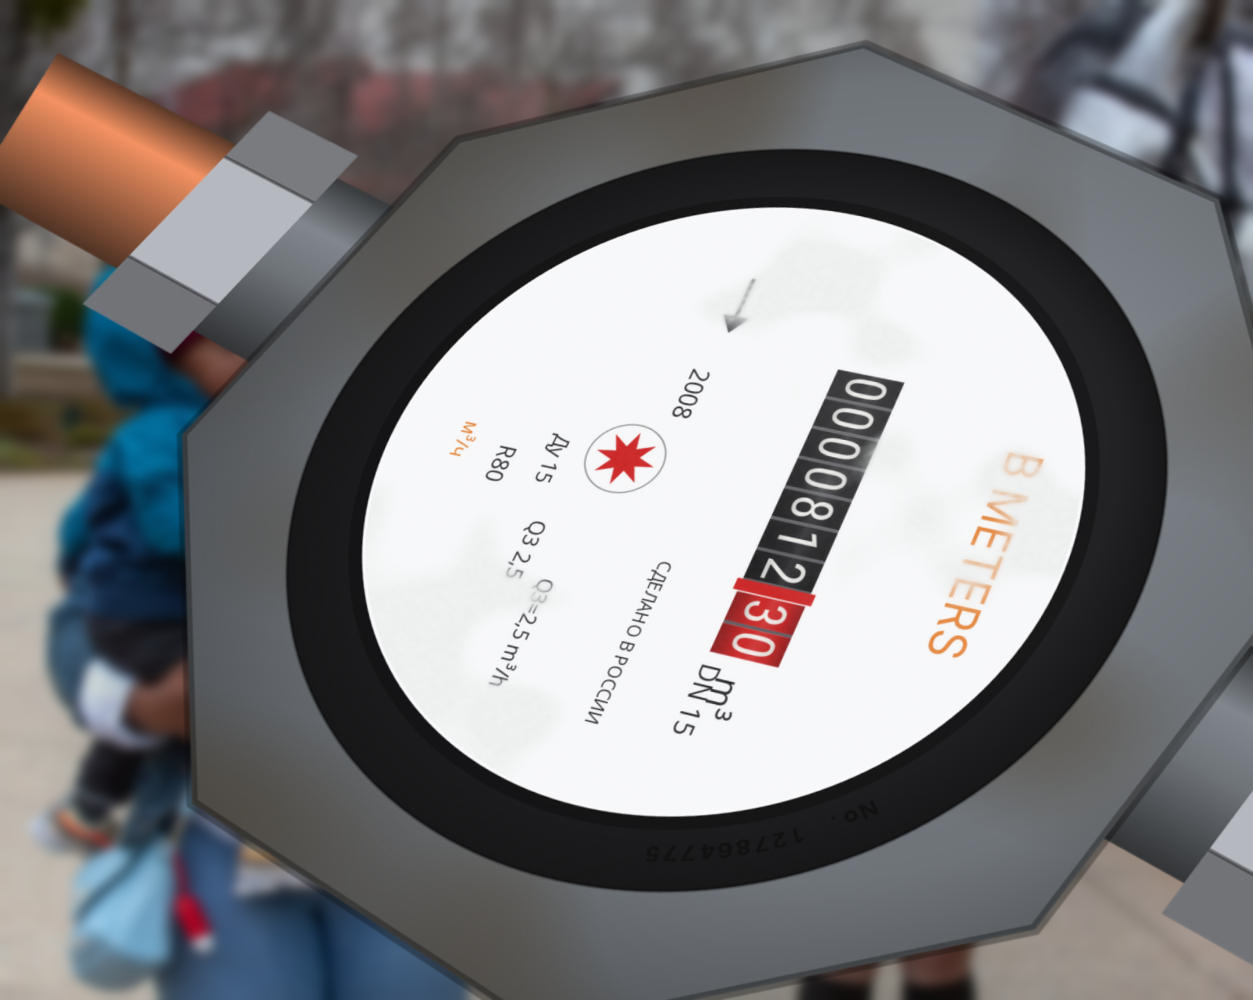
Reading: **812.30** m³
